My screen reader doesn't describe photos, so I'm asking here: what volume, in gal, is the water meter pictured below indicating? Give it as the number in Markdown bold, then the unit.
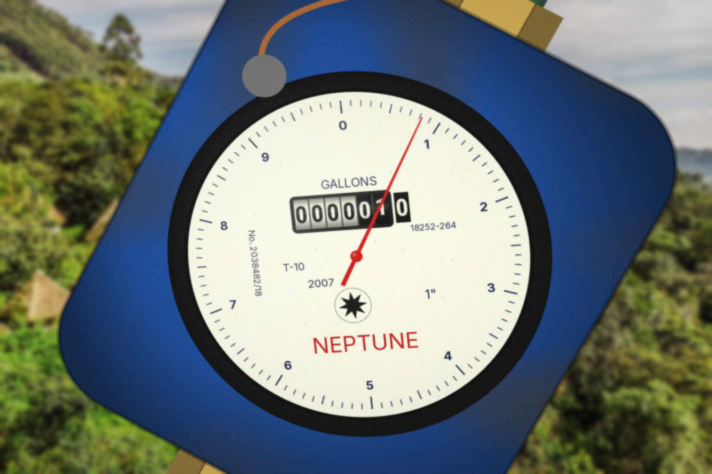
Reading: **10.8** gal
